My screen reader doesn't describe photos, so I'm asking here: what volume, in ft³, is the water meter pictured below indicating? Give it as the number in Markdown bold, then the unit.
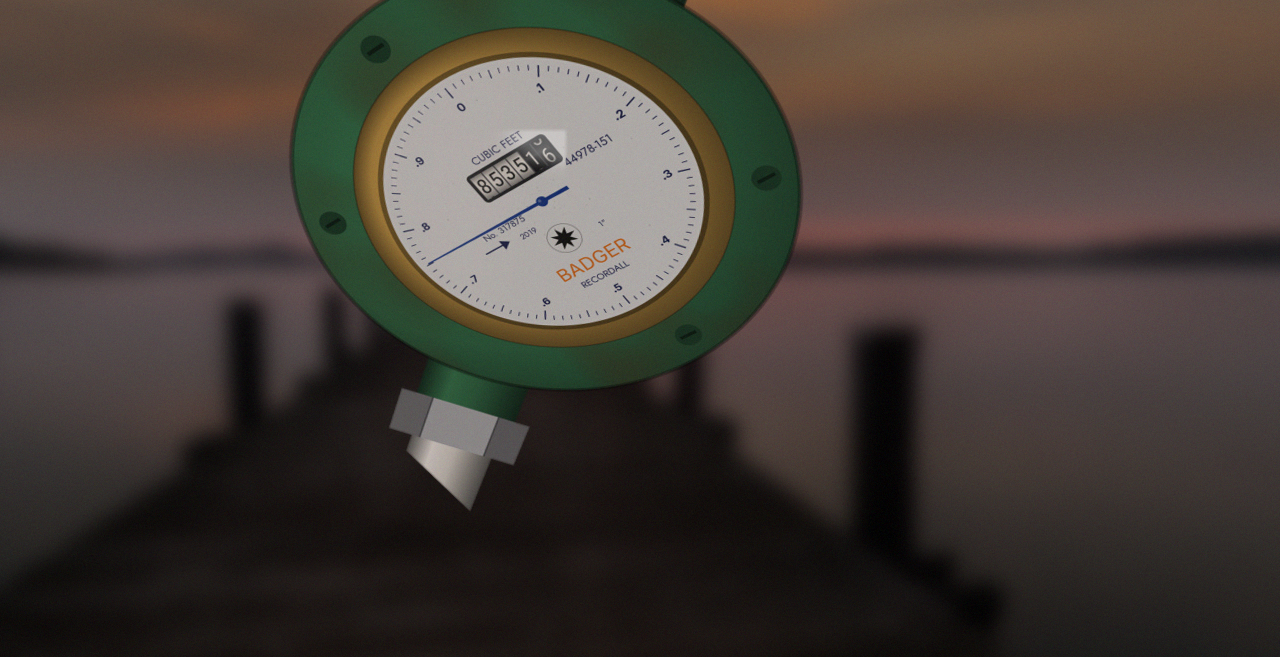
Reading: **853515.75** ft³
